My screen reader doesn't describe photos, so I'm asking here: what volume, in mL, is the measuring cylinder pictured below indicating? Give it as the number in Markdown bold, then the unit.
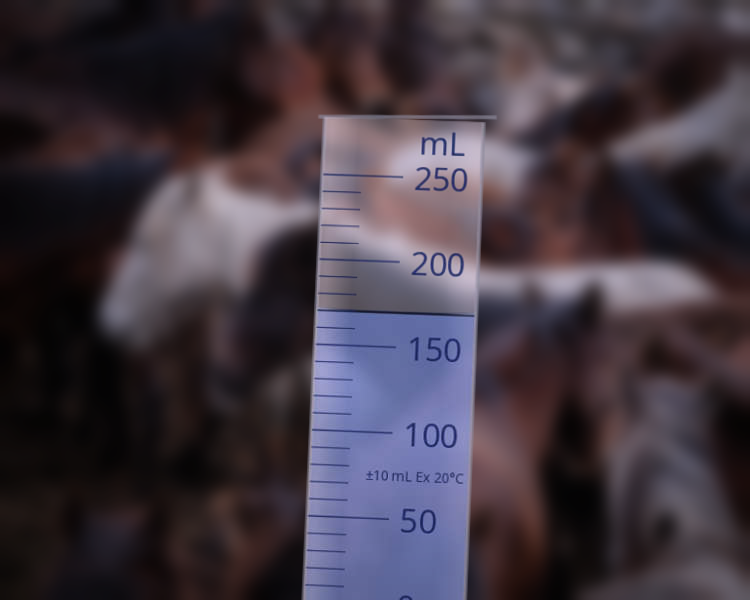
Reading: **170** mL
